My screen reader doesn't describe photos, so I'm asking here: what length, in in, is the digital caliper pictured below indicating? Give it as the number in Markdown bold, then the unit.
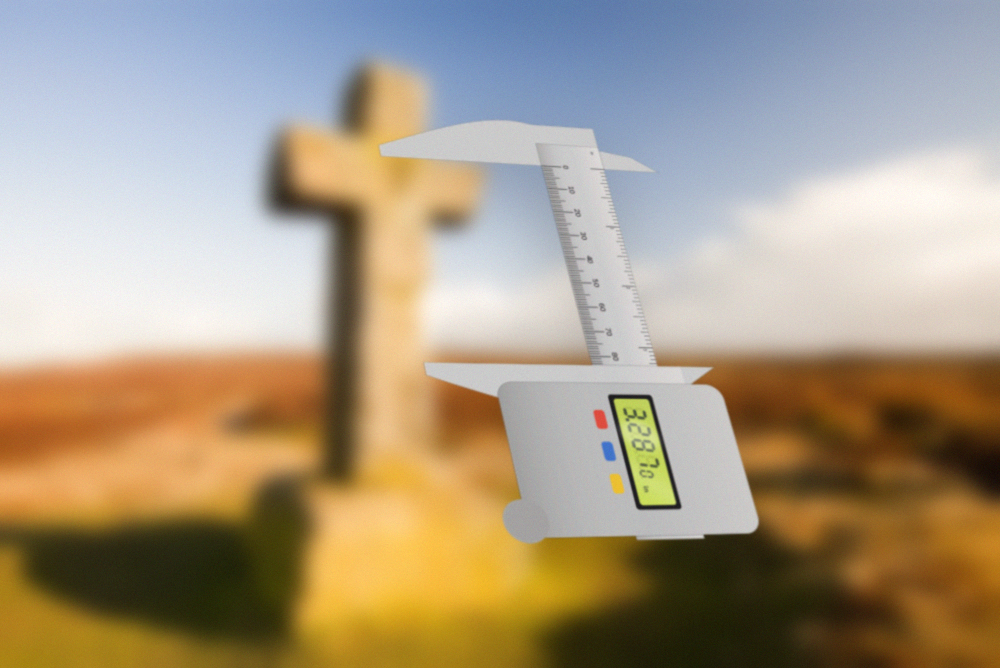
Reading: **3.2870** in
